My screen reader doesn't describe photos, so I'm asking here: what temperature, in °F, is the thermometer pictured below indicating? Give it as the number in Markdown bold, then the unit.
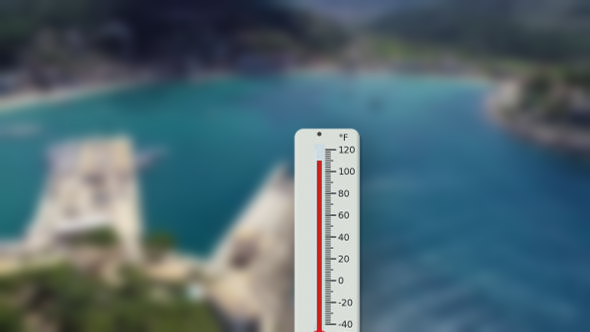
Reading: **110** °F
